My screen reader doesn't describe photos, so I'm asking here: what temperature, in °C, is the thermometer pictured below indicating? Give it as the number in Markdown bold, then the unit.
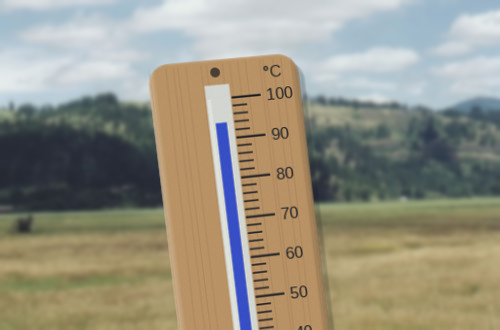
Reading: **94** °C
